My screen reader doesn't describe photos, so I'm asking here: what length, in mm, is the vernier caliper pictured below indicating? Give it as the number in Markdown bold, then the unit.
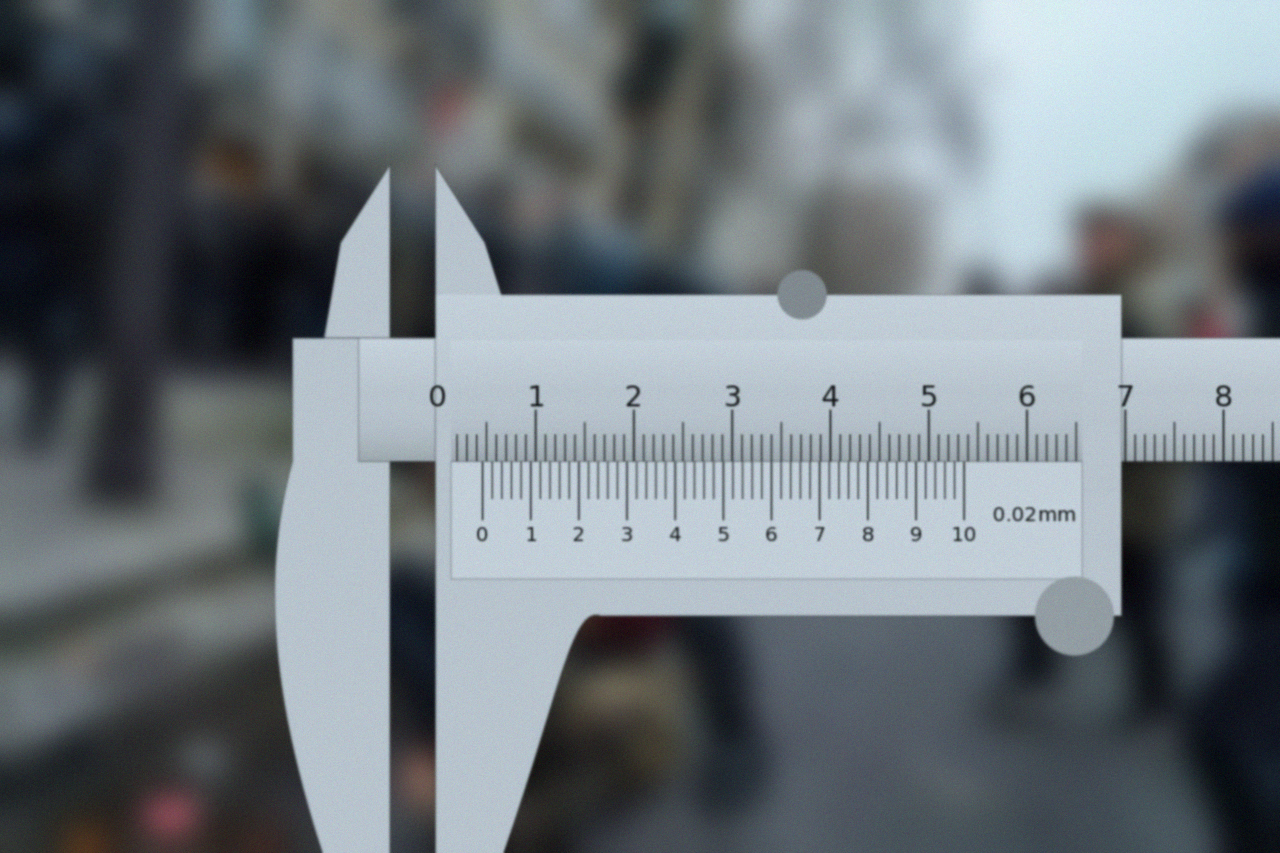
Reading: **4.6** mm
